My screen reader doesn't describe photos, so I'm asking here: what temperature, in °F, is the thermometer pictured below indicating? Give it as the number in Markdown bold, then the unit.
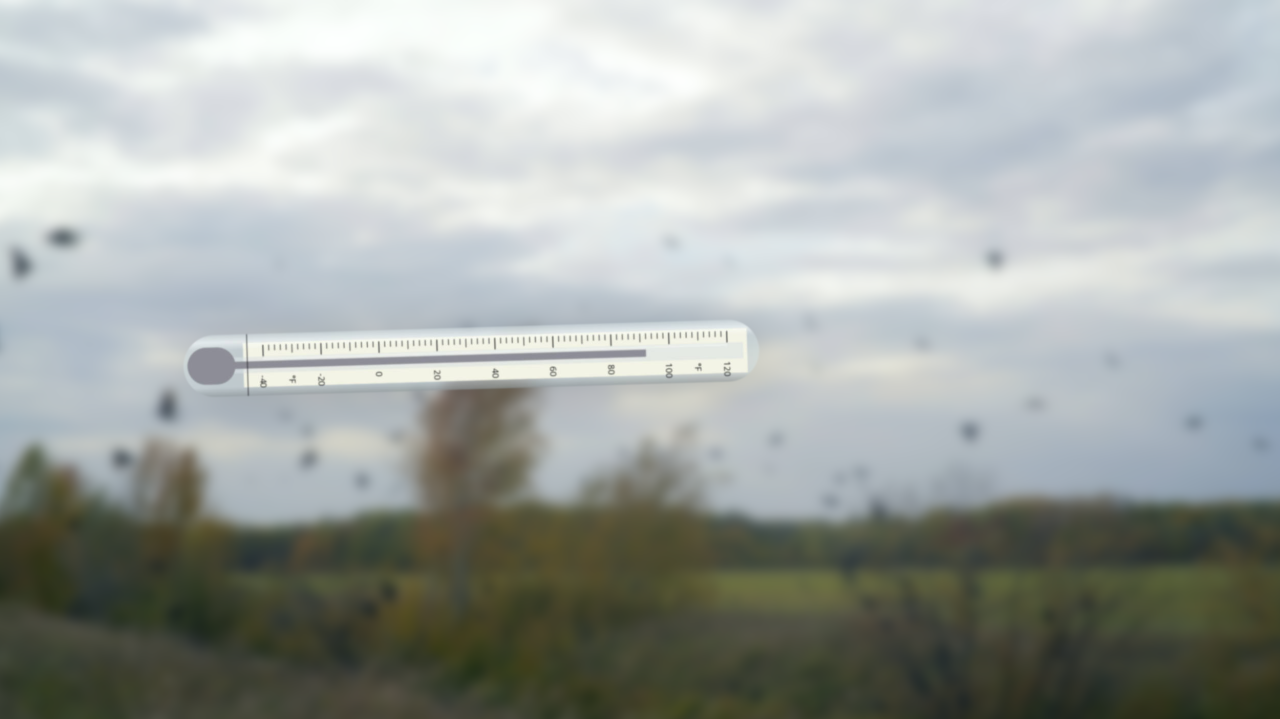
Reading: **92** °F
